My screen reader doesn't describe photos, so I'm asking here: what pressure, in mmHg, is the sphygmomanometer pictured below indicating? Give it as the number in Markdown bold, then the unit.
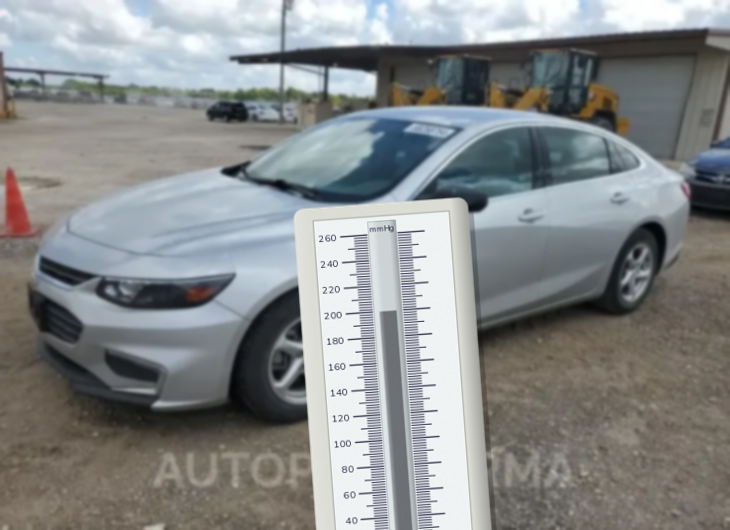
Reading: **200** mmHg
